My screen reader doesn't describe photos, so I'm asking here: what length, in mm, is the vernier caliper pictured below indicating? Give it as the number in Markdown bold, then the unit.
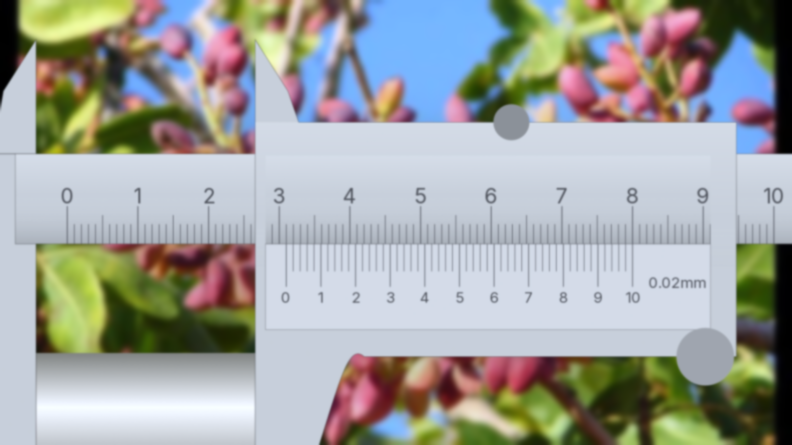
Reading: **31.0** mm
